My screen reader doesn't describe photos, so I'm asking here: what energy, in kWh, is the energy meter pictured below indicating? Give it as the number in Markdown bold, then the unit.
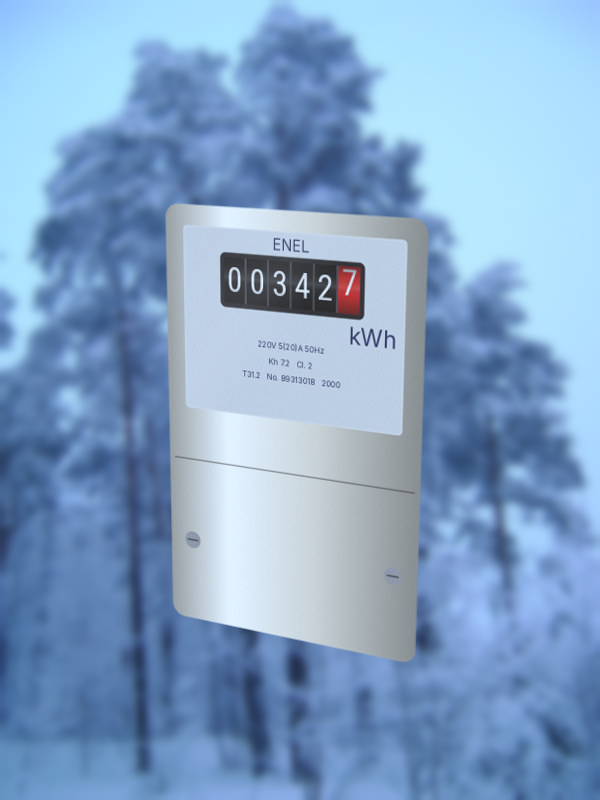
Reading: **342.7** kWh
